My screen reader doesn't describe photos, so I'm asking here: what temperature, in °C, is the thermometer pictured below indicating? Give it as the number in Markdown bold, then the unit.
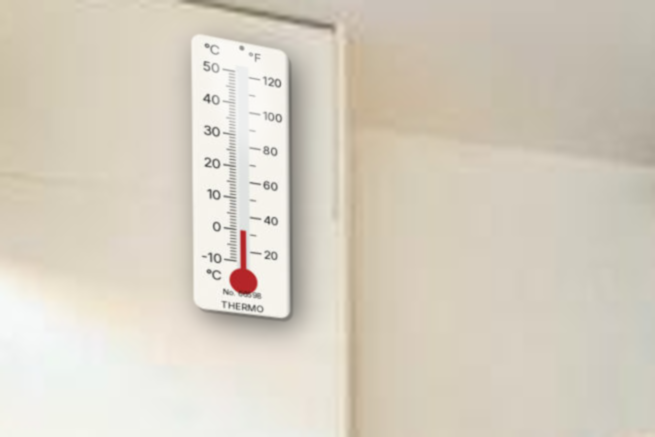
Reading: **0** °C
